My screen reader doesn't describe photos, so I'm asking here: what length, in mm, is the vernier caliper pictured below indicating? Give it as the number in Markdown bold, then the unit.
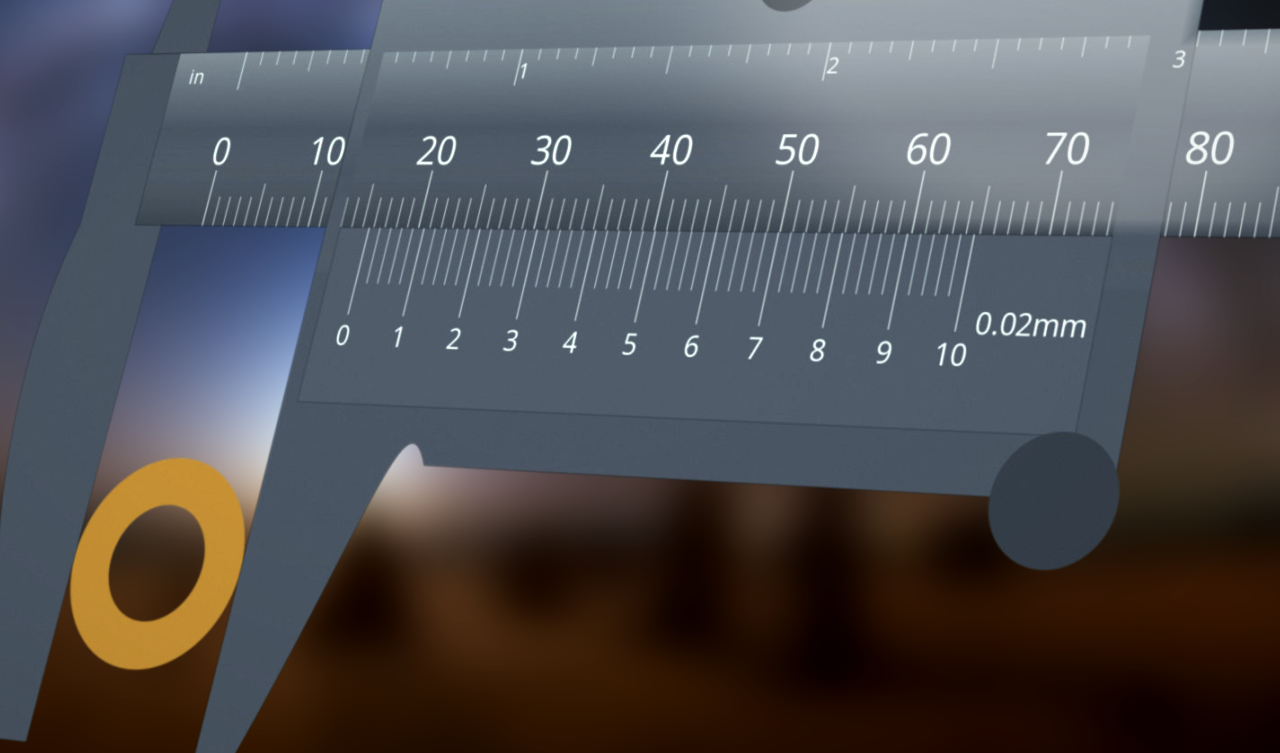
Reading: **15.6** mm
